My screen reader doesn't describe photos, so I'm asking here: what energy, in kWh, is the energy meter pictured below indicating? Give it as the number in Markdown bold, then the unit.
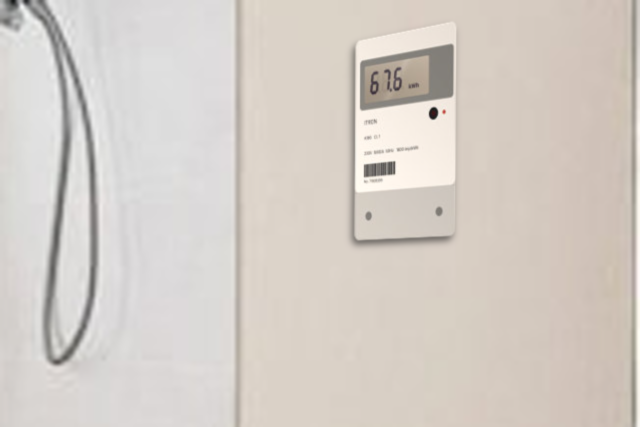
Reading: **67.6** kWh
